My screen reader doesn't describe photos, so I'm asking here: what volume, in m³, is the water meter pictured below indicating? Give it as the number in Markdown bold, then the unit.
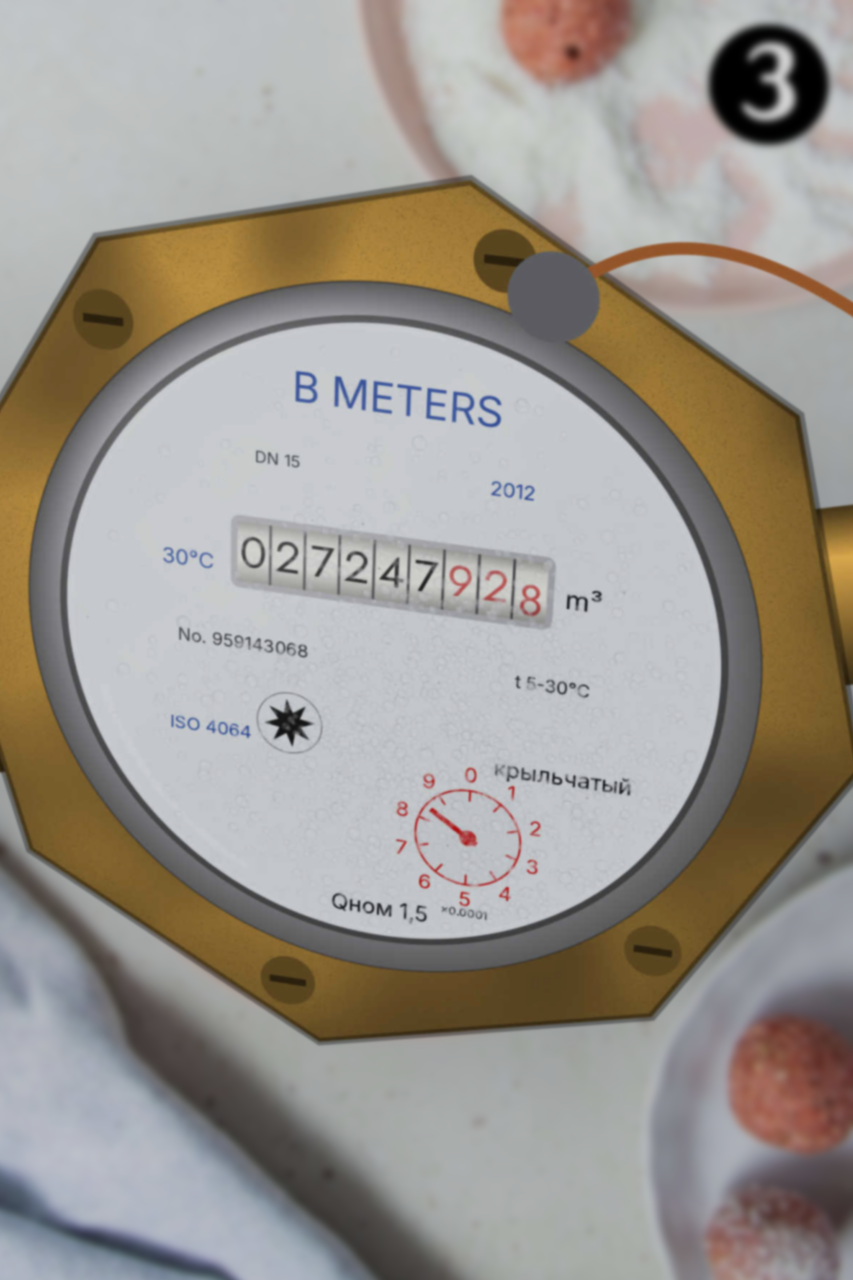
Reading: **27247.9278** m³
